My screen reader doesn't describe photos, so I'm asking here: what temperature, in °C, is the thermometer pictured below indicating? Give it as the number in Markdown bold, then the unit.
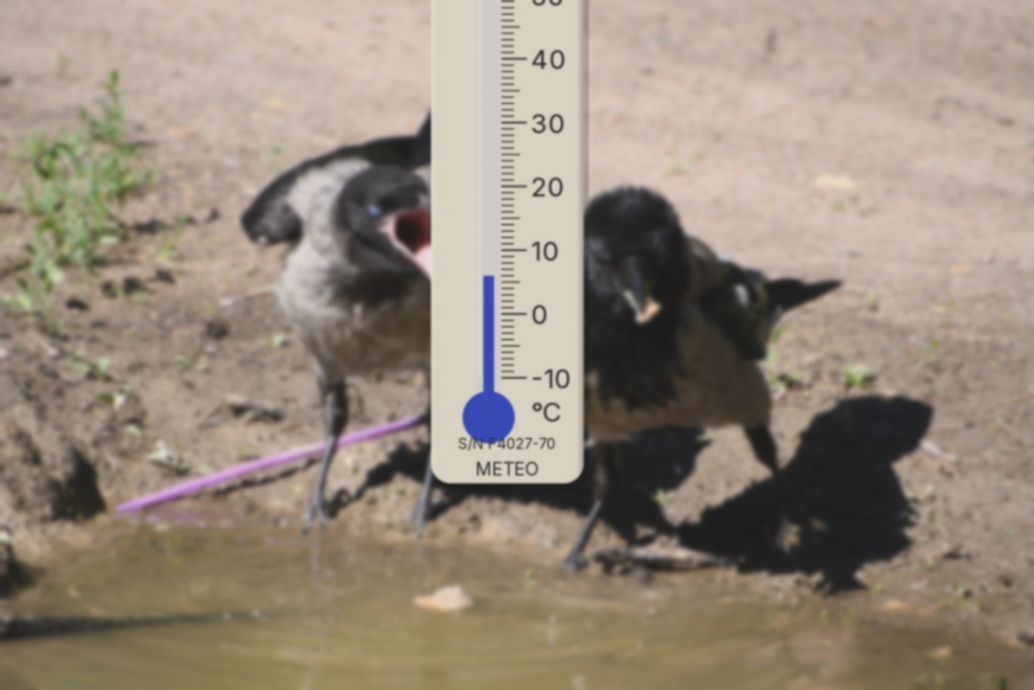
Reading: **6** °C
